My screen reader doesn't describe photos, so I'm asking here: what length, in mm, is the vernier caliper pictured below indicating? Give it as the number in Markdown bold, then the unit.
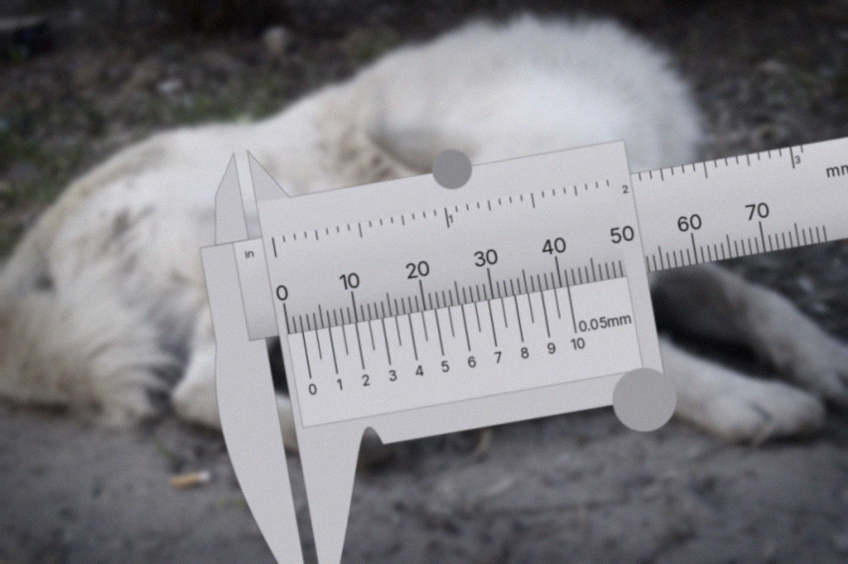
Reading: **2.0** mm
